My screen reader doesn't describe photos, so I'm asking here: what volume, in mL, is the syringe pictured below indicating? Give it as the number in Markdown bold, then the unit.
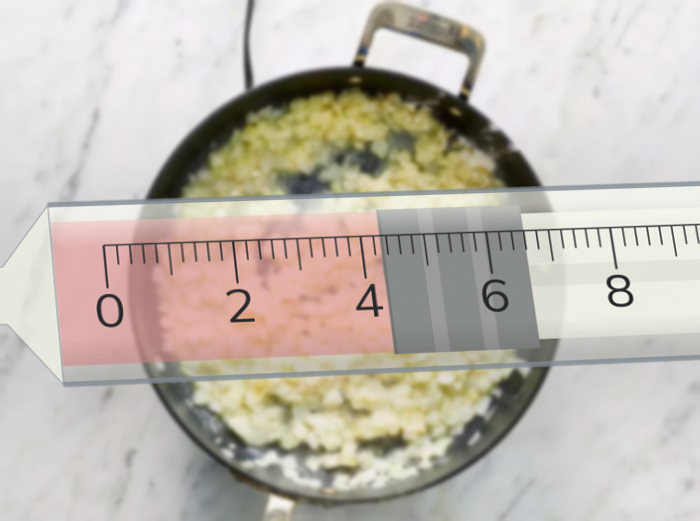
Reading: **4.3** mL
